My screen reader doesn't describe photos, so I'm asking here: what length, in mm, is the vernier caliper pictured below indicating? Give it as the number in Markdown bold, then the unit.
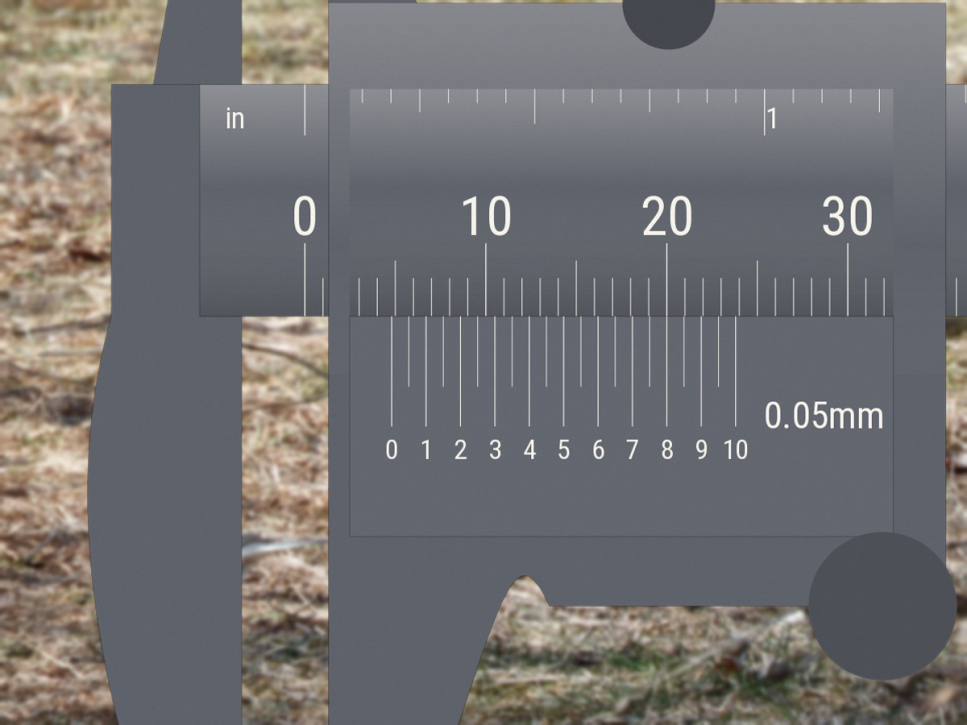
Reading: **4.8** mm
